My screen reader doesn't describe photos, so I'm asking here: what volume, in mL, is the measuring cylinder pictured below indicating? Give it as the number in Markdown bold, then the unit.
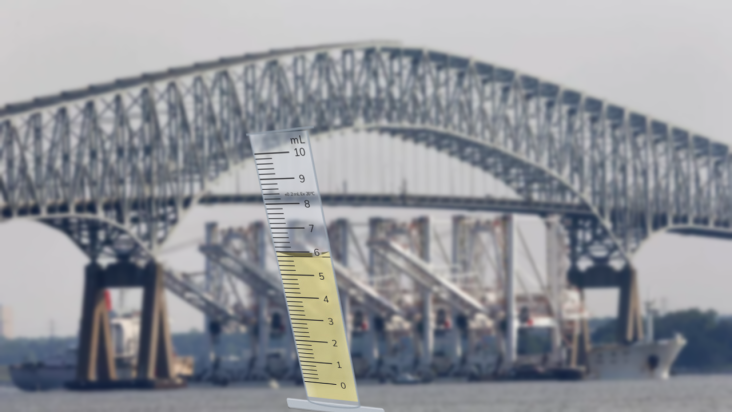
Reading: **5.8** mL
